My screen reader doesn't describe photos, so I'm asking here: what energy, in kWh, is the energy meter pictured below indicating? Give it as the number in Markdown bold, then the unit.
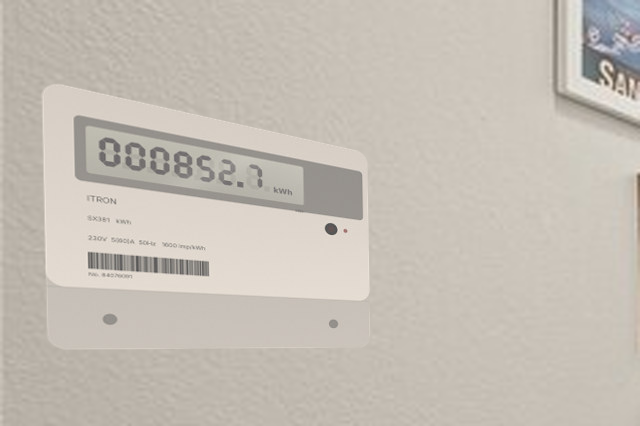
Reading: **852.7** kWh
